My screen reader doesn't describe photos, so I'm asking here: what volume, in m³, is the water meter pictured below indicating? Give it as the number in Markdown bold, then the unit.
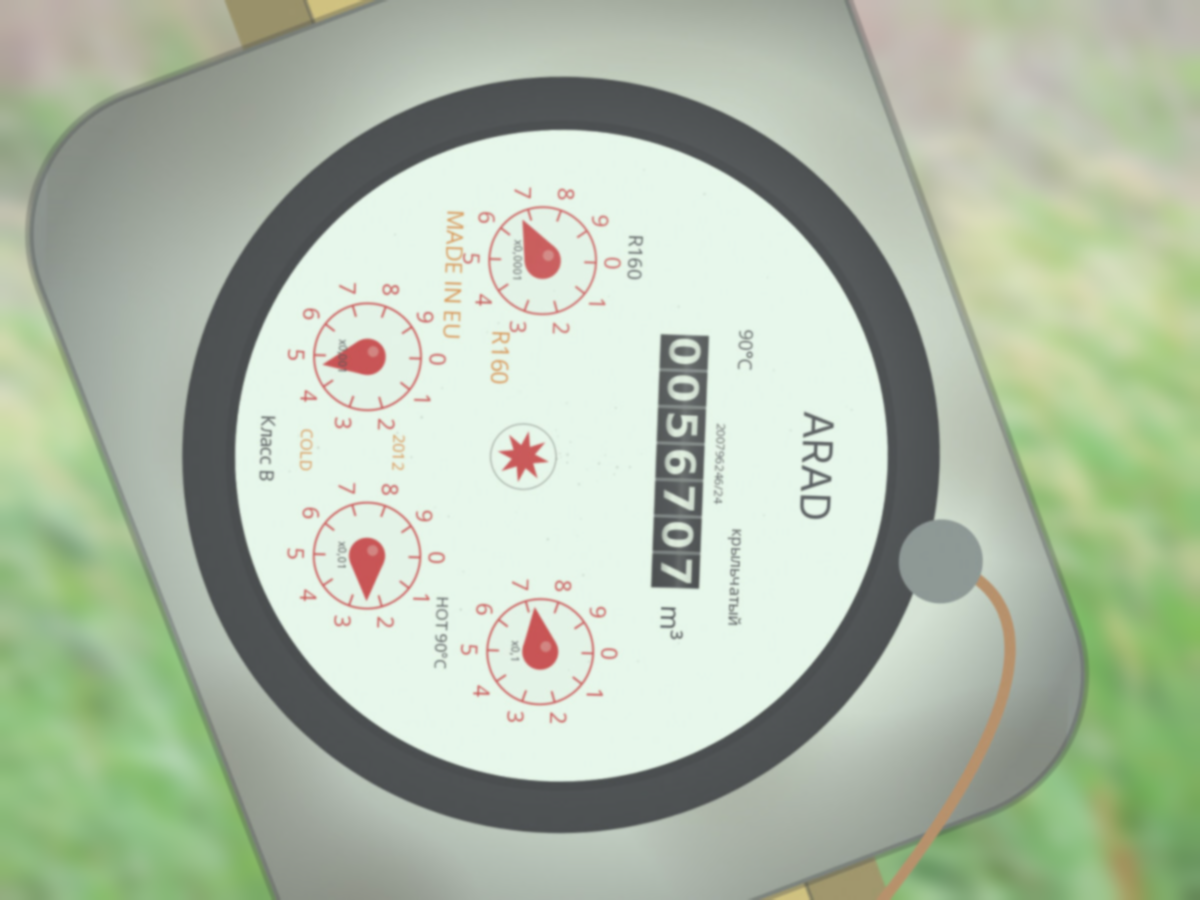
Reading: **56707.7246** m³
